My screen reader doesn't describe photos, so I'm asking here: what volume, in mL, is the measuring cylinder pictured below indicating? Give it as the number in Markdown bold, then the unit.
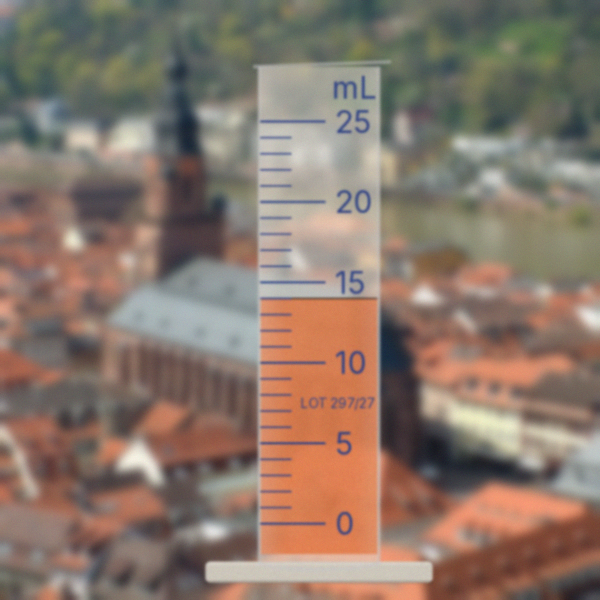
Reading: **14** mL
